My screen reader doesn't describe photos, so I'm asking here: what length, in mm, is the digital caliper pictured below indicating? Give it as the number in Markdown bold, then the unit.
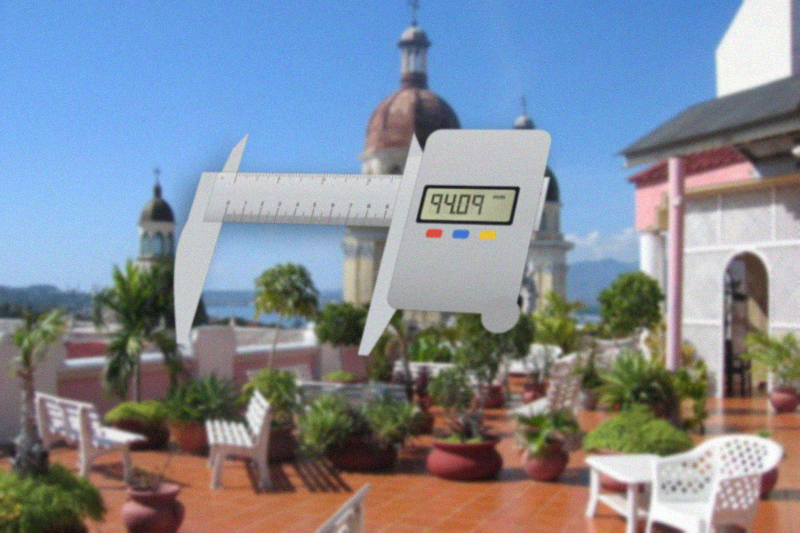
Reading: **94.09** mm
